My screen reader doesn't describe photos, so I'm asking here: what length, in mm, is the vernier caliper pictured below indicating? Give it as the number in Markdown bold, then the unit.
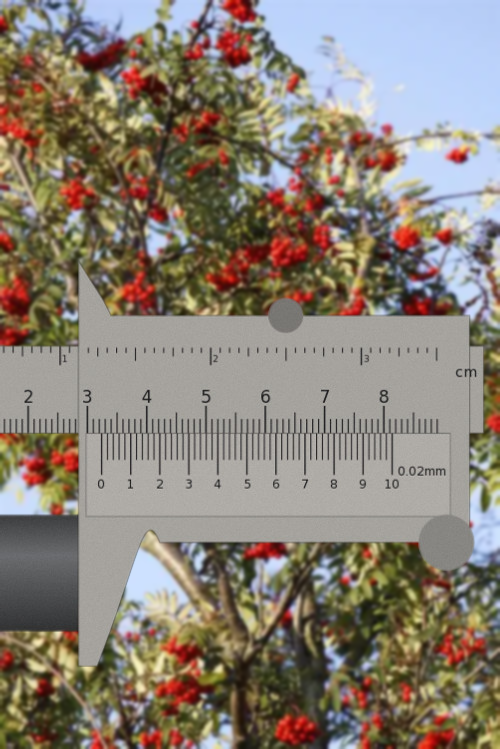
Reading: **32.4** mm
